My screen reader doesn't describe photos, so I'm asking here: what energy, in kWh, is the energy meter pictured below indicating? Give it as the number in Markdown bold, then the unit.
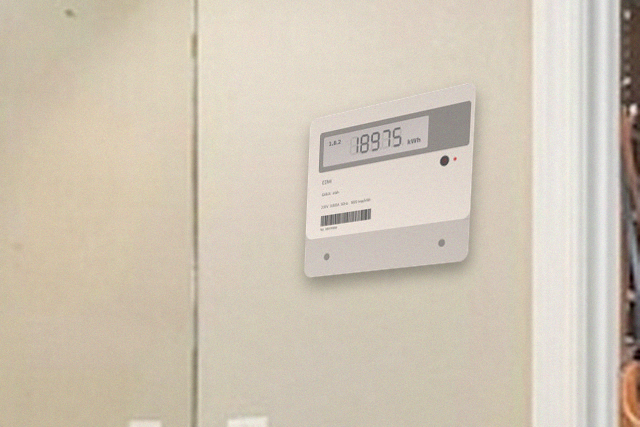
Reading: **18975** kWh
